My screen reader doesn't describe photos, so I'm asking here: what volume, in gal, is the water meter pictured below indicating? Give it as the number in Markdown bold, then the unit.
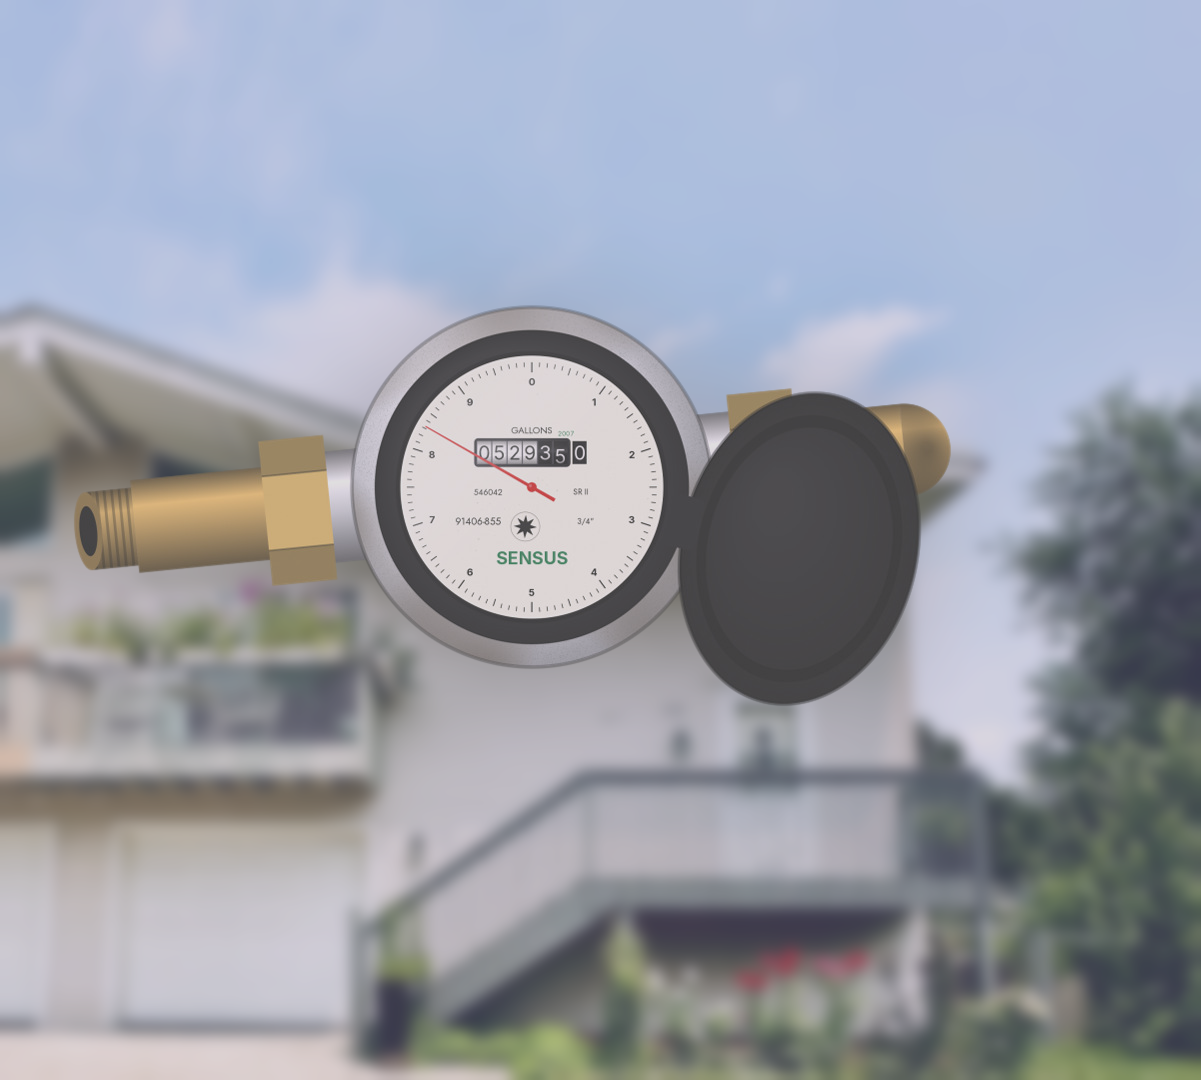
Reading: **529348.3** gal
